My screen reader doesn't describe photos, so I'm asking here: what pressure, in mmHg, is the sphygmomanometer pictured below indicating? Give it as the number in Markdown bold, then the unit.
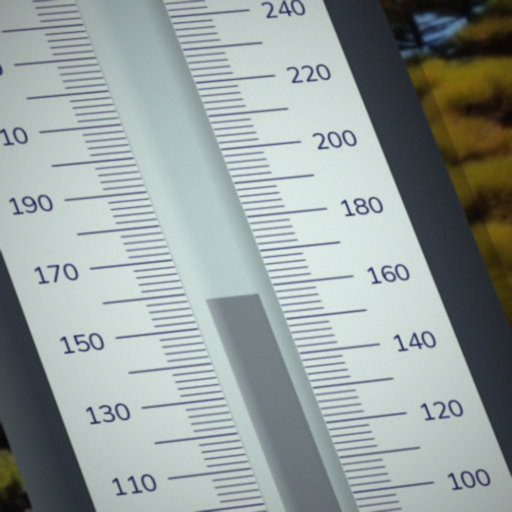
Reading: **158** mmHg
